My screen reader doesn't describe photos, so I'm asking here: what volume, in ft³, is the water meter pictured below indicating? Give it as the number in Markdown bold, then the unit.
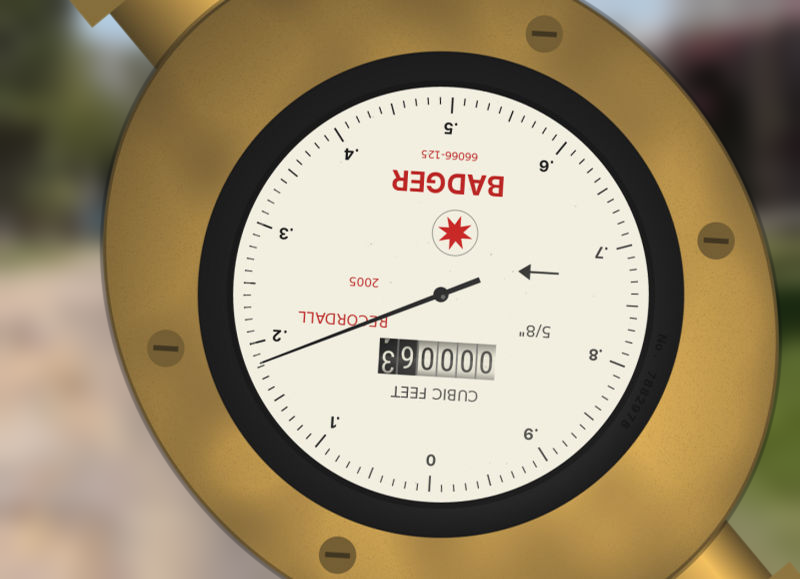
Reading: **63.18** ft³
